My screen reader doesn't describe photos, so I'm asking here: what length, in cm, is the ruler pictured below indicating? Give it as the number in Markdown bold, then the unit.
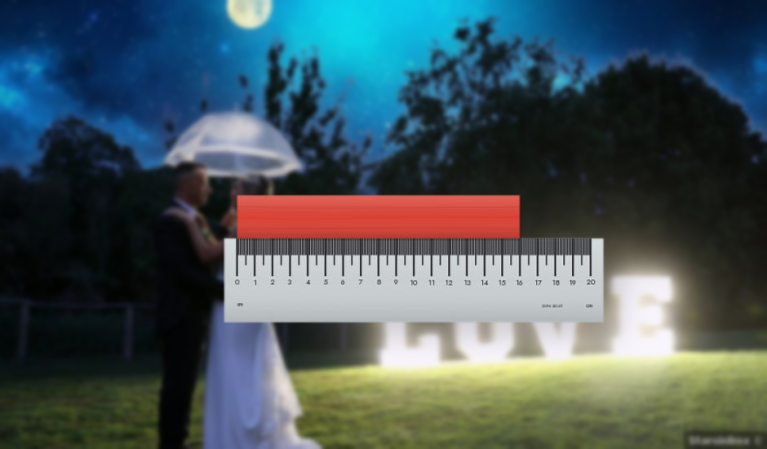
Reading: **16** cm
